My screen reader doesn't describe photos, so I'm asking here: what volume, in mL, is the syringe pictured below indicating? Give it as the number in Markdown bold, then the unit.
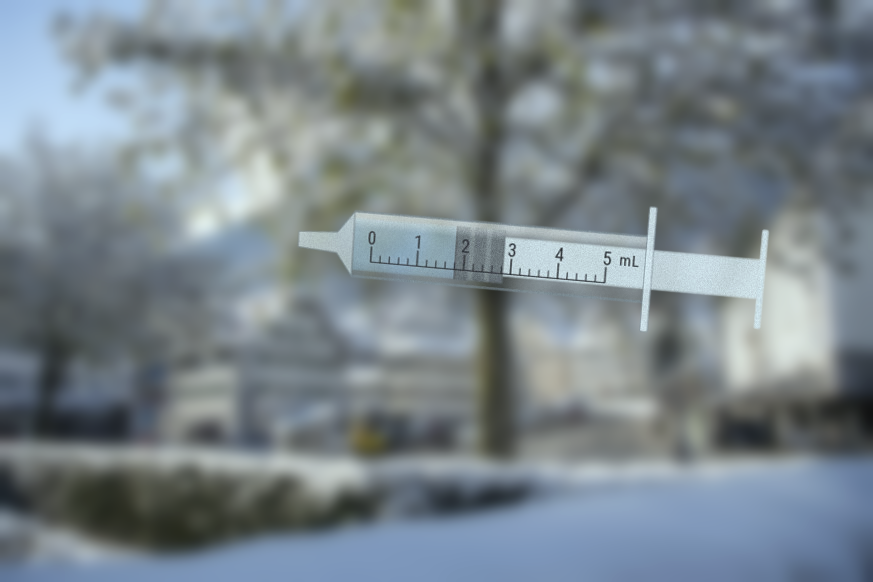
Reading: **1.8** mL
